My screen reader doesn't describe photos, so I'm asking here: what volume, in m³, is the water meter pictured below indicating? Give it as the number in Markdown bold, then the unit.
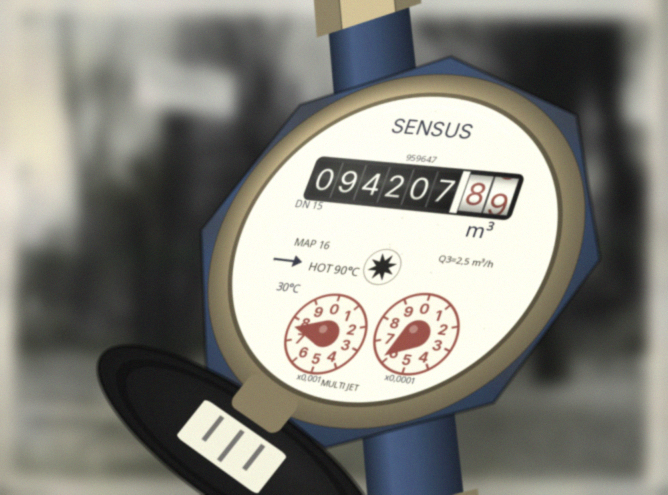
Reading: **94207.8876** m³
